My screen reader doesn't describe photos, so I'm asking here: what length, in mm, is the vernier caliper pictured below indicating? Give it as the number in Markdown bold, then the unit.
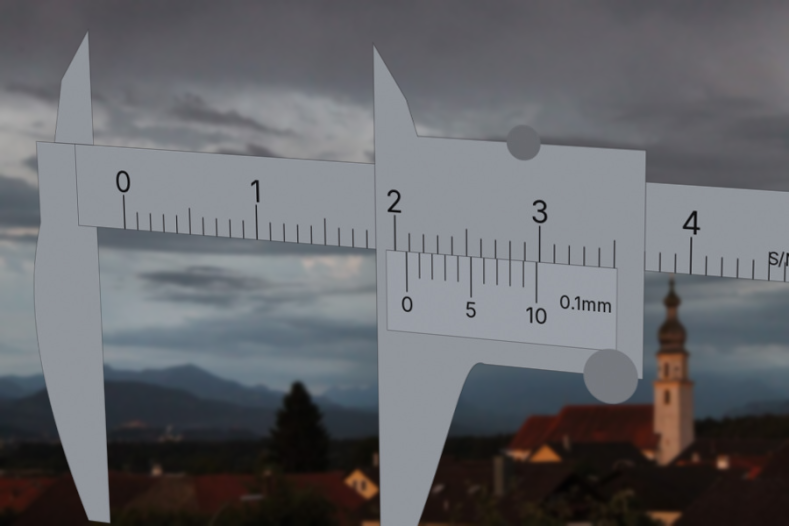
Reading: **20.8** mm
